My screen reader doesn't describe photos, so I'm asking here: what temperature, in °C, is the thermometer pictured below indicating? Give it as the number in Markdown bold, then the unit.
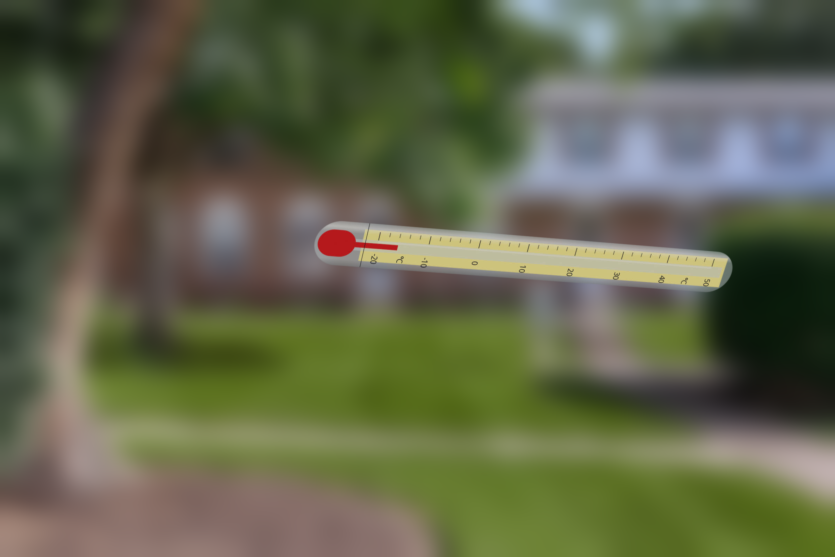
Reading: **-16** °C
